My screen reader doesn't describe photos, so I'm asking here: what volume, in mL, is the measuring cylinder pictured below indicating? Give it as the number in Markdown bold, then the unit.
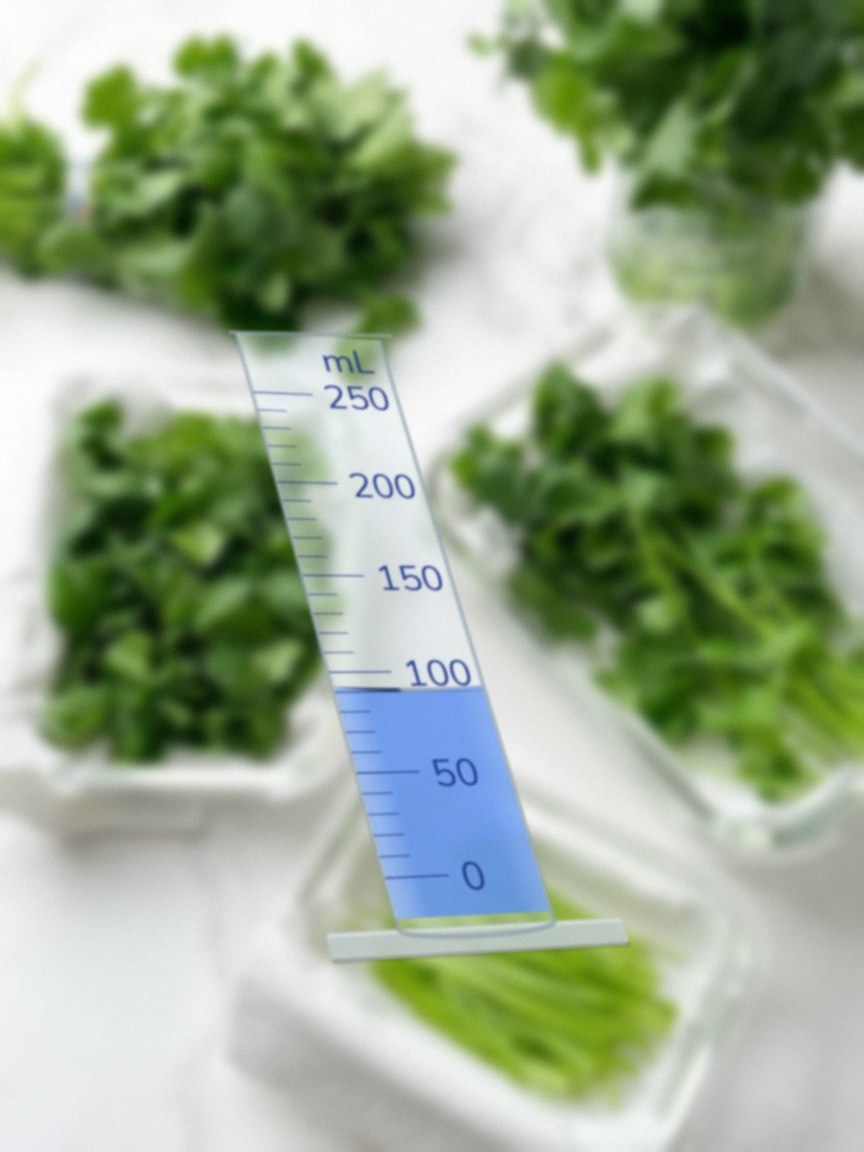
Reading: **90** mL
